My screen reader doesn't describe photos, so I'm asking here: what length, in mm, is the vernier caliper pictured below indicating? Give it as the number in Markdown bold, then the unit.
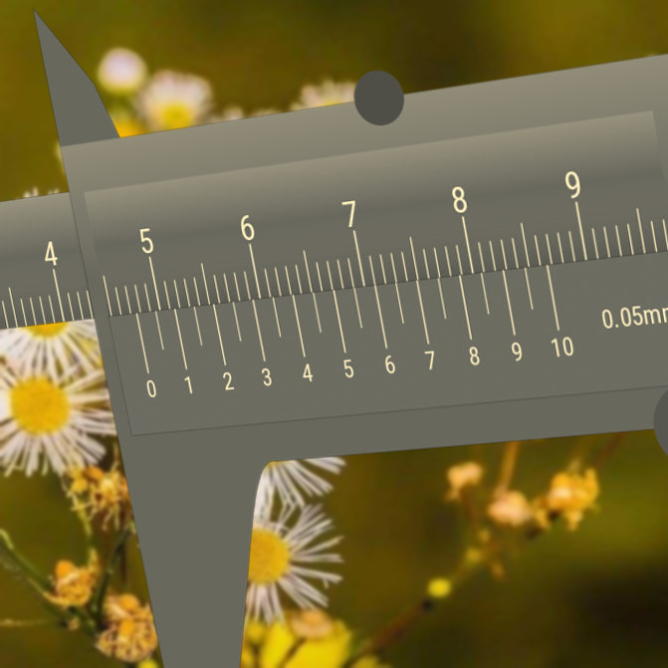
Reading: **47.6** mm
